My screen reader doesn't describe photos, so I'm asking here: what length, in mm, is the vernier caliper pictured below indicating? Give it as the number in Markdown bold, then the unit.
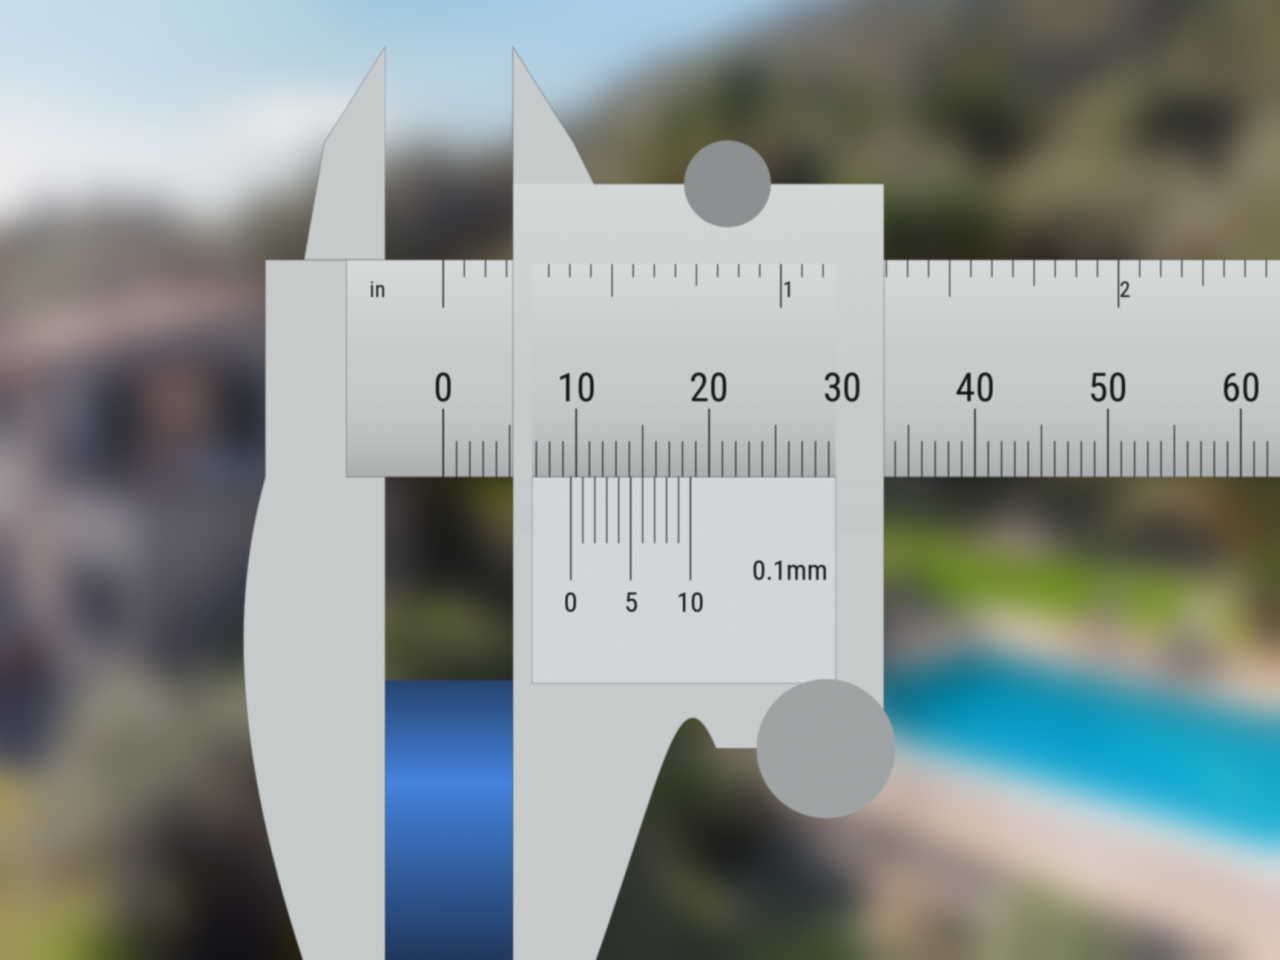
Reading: **9.6** mm
